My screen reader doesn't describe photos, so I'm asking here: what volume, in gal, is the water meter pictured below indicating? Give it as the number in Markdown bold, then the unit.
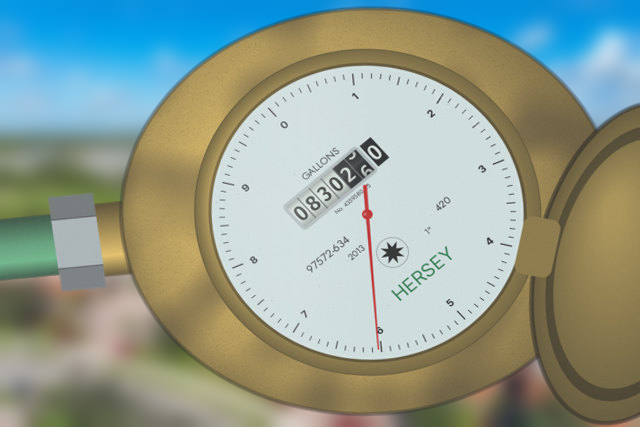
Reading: **830256.0** gal
